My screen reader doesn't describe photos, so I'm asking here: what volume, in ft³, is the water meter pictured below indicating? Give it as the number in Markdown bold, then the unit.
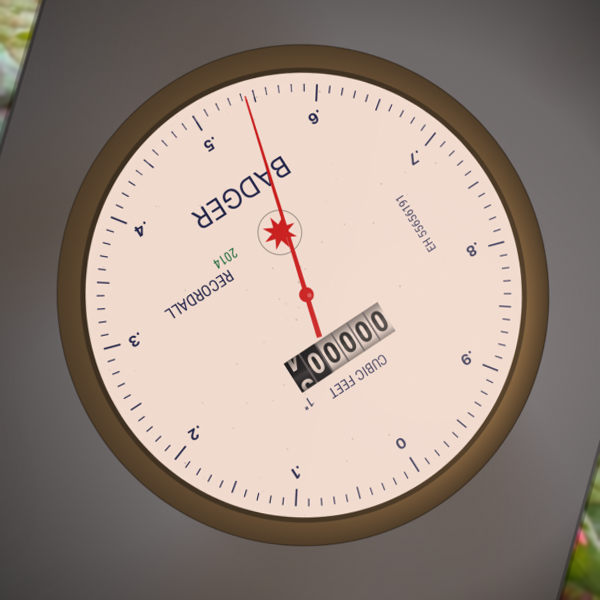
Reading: **3.54** ft³
